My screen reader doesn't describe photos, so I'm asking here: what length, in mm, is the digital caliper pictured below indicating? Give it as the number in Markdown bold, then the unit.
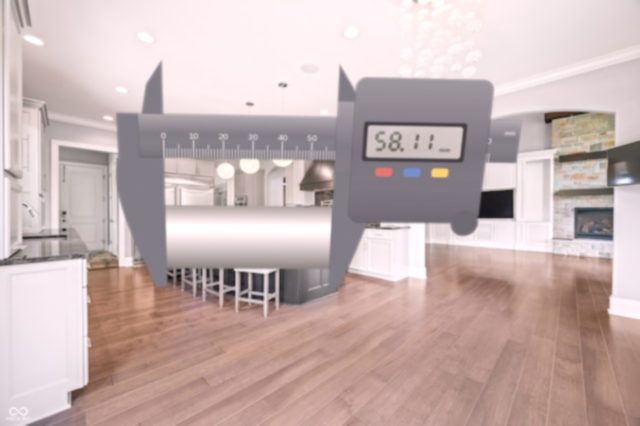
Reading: **58.11** mm
